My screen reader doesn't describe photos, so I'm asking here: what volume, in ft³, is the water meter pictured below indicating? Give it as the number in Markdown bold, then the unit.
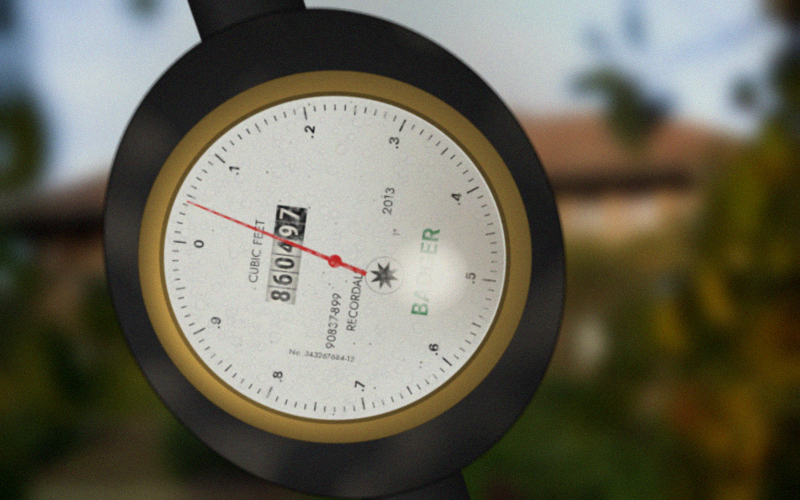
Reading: **860497.04** ft³
